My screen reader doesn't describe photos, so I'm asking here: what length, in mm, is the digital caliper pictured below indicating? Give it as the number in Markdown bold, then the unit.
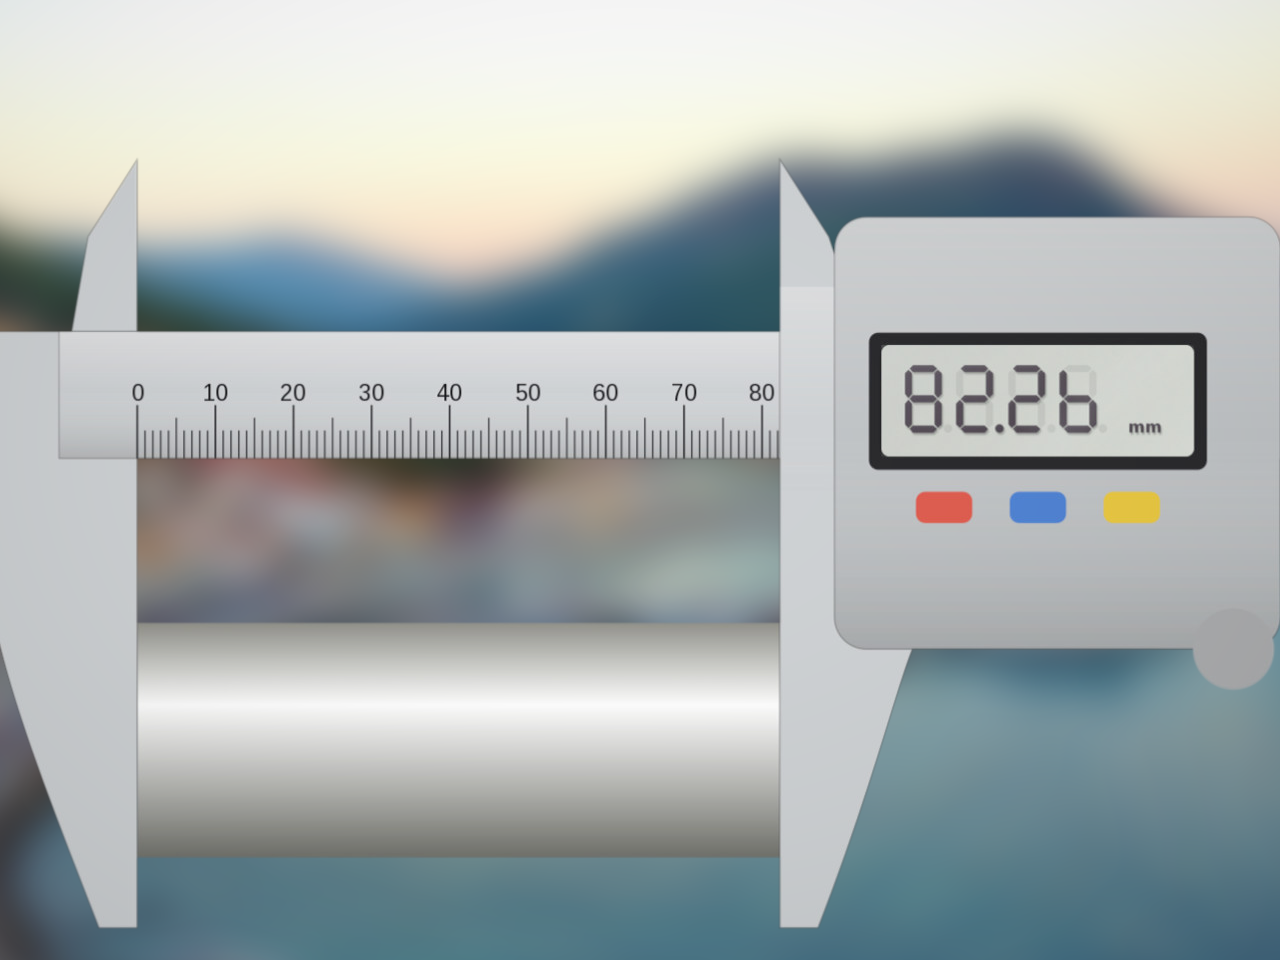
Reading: **82.26** mm
